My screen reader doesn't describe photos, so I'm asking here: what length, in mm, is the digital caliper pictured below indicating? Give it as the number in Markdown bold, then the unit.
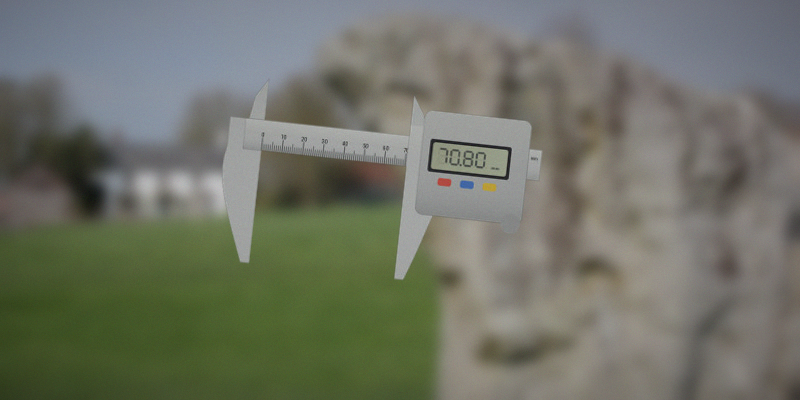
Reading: **70.80** mm
